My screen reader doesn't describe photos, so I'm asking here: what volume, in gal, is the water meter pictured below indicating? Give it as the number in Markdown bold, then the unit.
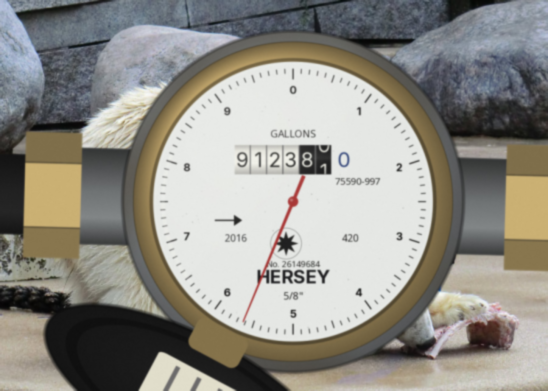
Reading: **9123805.6** gal
